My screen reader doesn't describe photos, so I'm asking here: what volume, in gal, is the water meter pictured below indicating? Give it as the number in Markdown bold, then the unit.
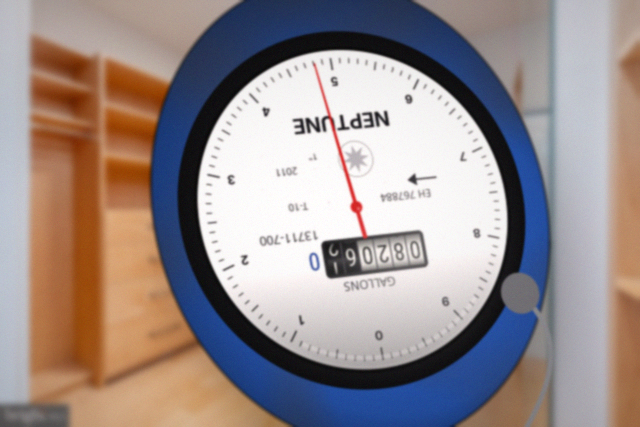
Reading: **820614.8** gal
